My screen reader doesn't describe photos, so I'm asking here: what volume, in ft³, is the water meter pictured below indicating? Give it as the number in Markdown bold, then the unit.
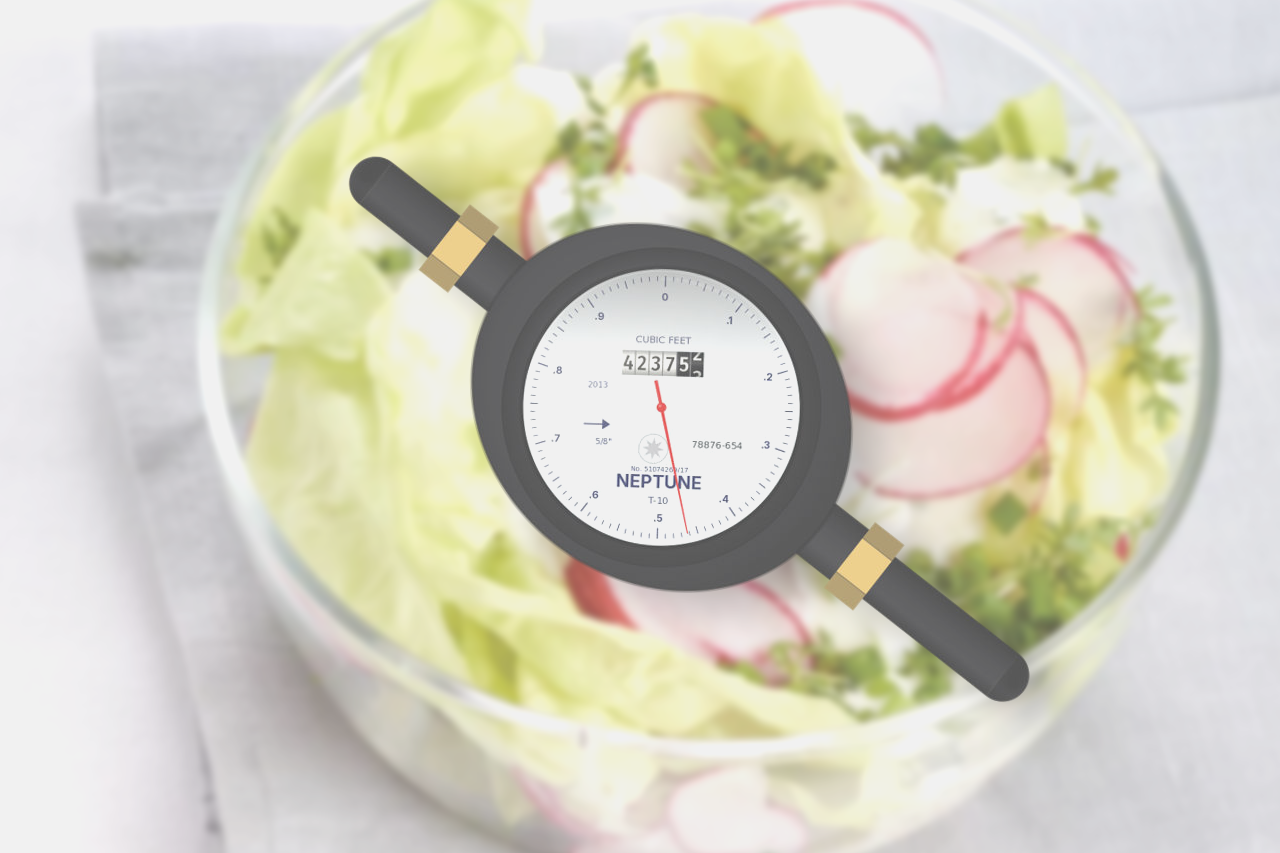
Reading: **423752.46** ft³
